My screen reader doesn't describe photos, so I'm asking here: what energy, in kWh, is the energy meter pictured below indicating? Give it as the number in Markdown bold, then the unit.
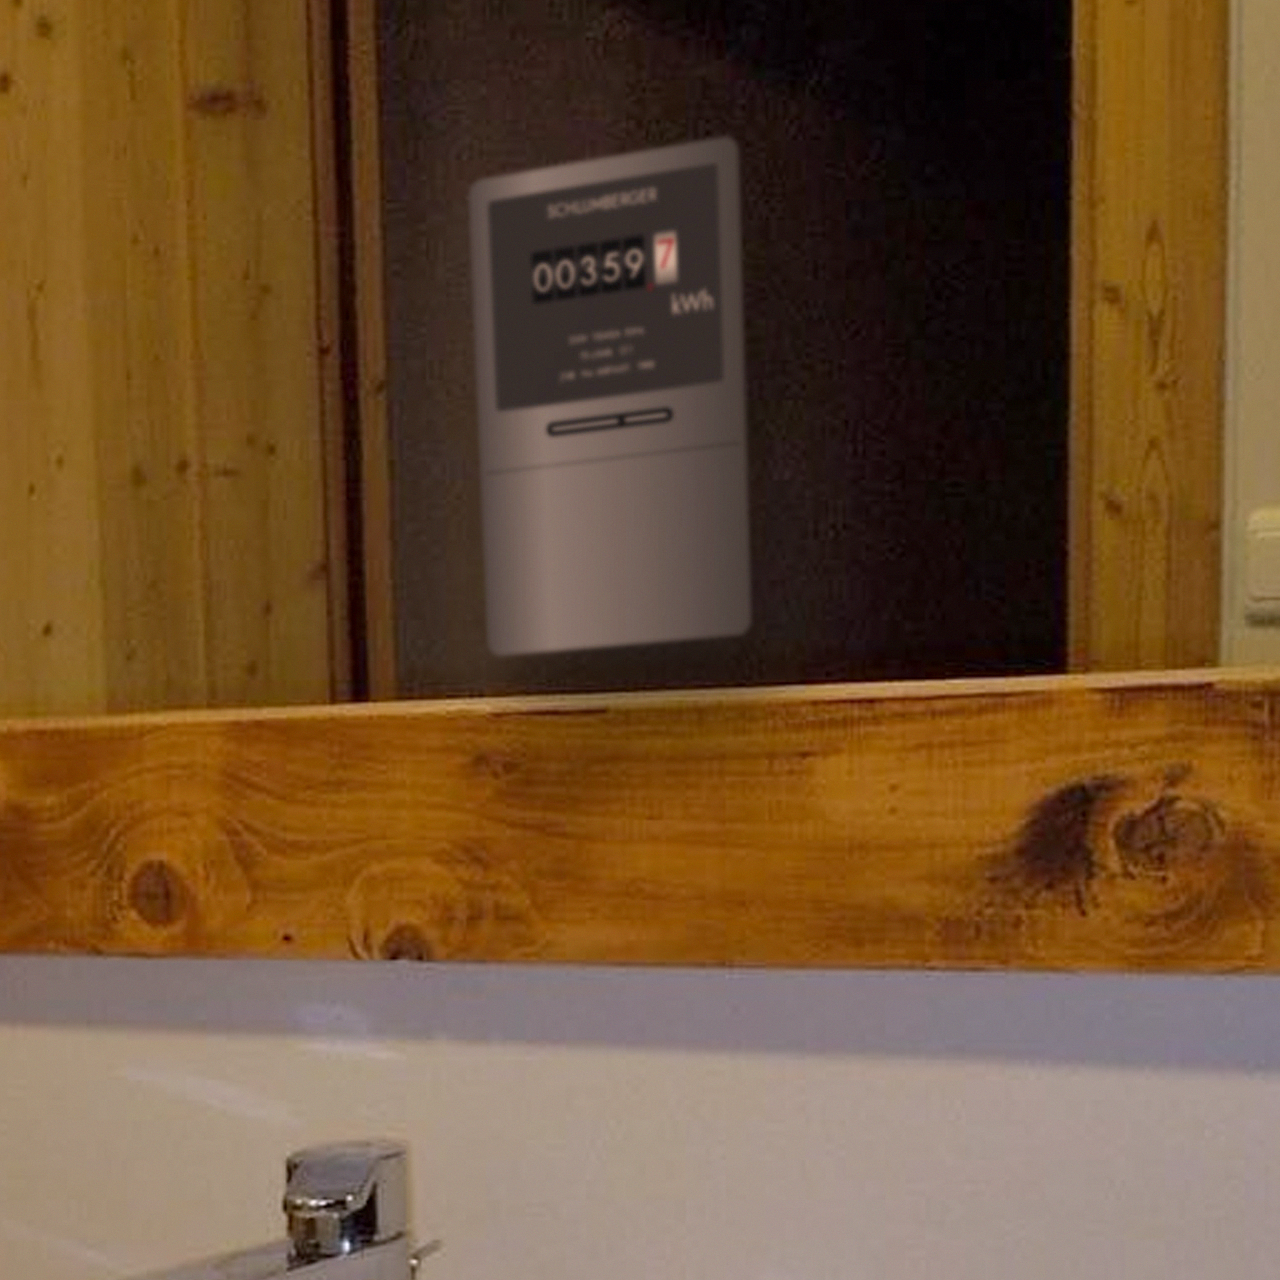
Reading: **359.7** kWh
